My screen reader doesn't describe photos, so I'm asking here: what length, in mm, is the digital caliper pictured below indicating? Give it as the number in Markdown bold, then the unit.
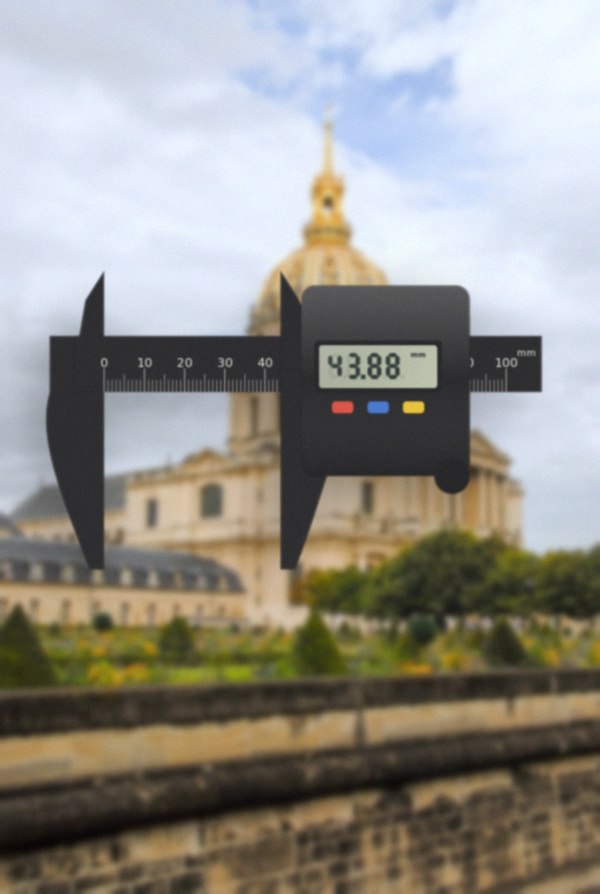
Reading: **43.88** mm
